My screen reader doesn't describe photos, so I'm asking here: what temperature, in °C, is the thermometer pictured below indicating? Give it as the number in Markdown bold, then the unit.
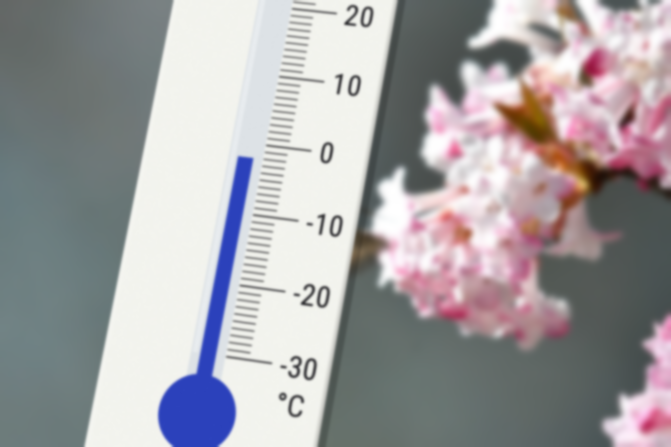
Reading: **-2** °C
